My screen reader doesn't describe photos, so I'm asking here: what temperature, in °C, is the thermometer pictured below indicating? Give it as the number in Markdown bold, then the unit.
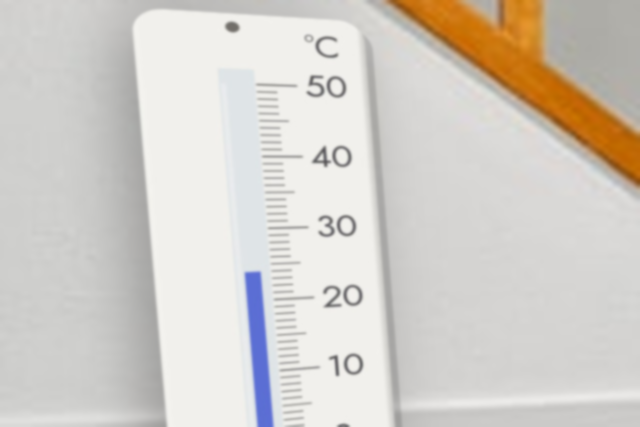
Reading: **24** °C
